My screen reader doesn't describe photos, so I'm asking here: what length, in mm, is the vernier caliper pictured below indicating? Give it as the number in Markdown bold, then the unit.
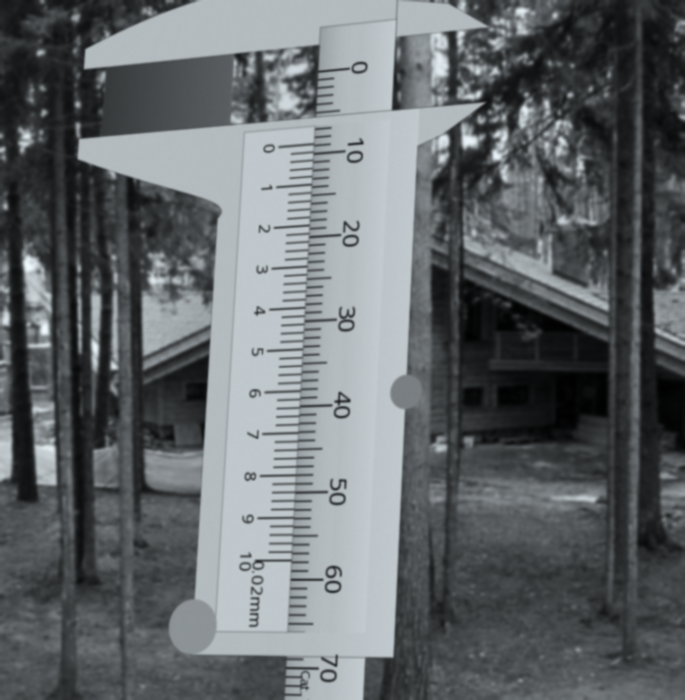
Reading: **8.8** mm
